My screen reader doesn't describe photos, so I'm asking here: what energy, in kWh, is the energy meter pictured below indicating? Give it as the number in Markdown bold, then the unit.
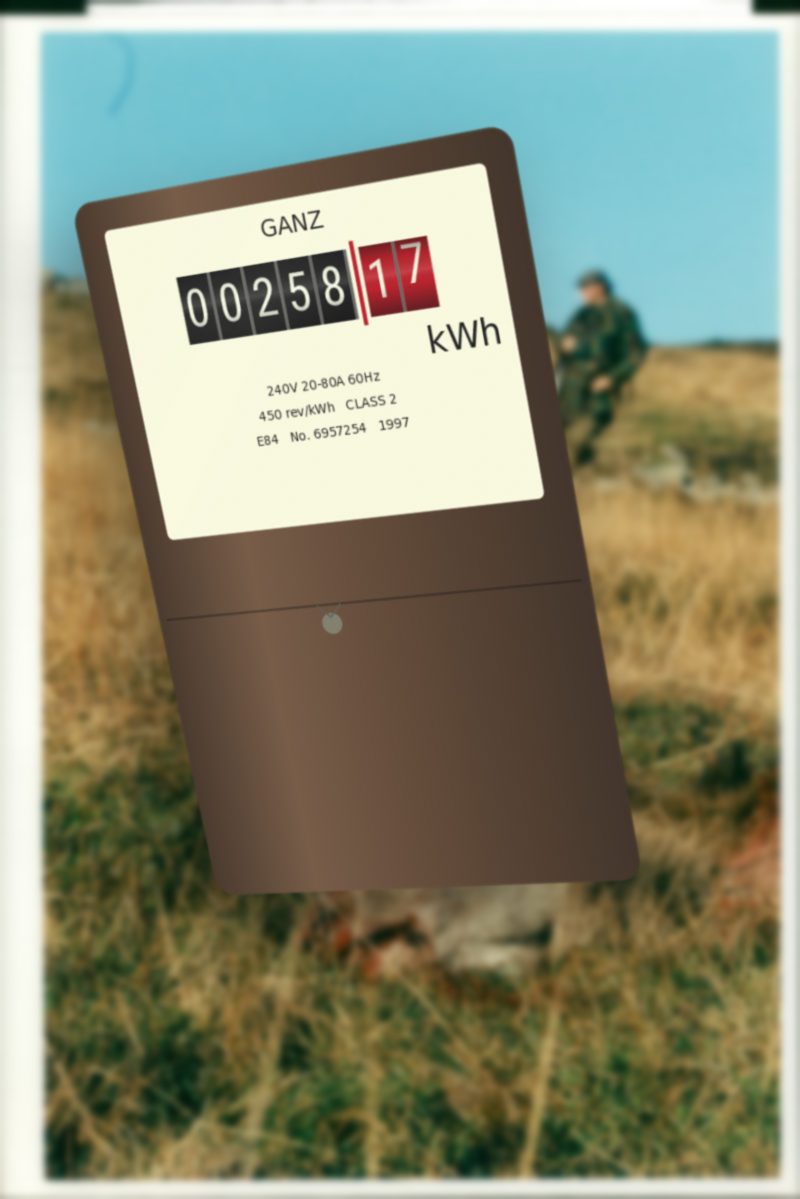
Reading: **258.17** kWh
